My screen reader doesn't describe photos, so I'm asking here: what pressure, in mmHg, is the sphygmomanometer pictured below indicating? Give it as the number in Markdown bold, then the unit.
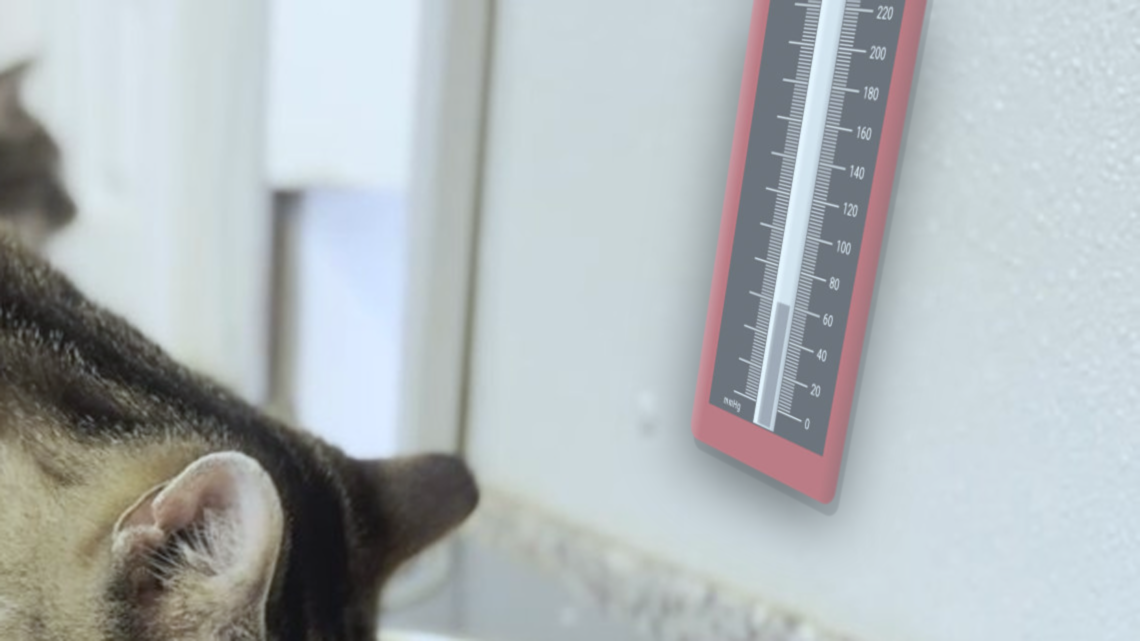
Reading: **60** mmHg
